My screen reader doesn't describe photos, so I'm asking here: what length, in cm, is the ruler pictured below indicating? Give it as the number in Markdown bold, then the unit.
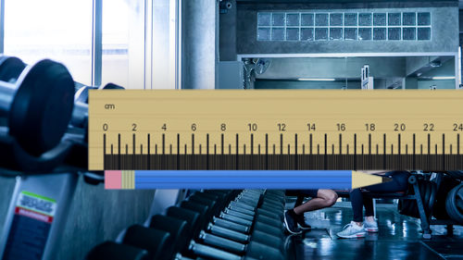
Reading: **19.5** cm
